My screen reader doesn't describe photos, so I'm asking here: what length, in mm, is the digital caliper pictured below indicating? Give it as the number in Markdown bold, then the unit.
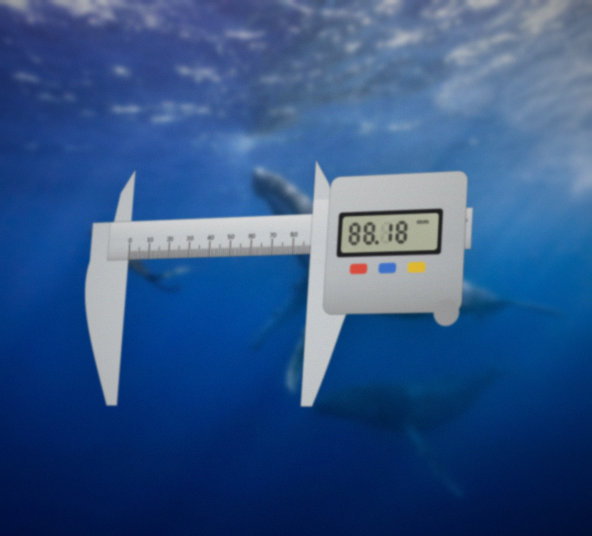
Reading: **88.18** mm
